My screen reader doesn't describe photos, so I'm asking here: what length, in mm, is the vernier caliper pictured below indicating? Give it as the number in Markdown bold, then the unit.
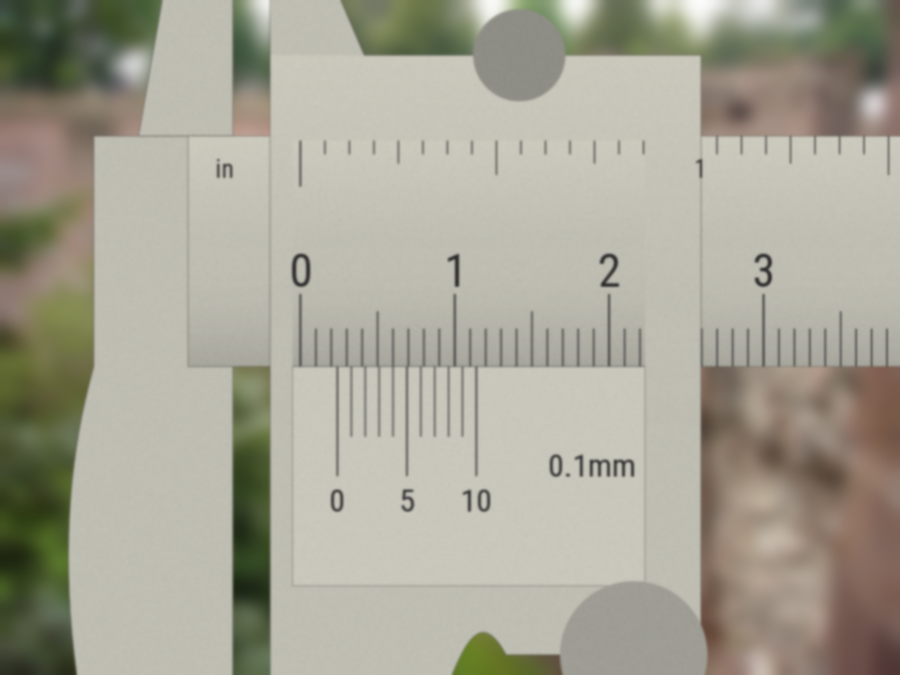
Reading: **2.4** mm
